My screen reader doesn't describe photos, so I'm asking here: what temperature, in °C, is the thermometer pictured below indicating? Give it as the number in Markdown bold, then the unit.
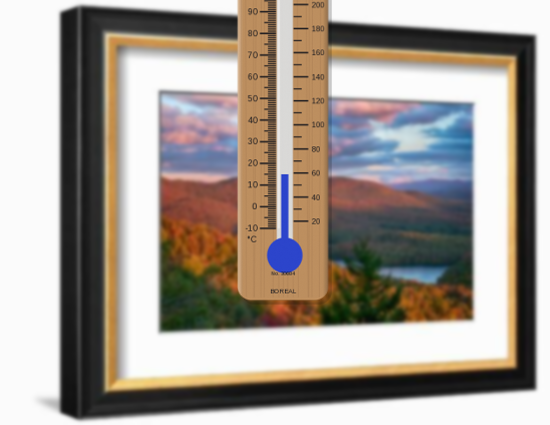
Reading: **15** °C
